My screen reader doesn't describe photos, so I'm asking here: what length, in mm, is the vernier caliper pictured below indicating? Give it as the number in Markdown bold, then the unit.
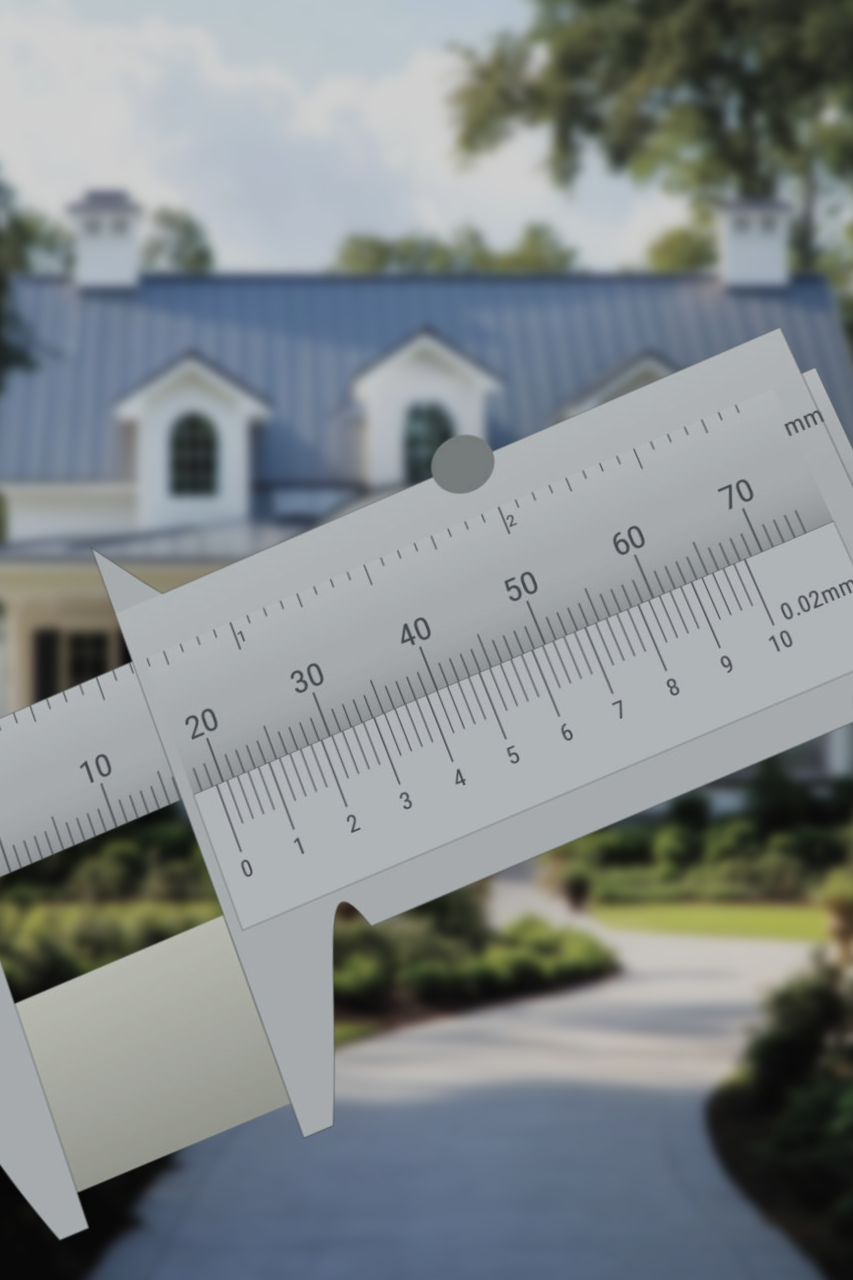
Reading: **19.4** mm
